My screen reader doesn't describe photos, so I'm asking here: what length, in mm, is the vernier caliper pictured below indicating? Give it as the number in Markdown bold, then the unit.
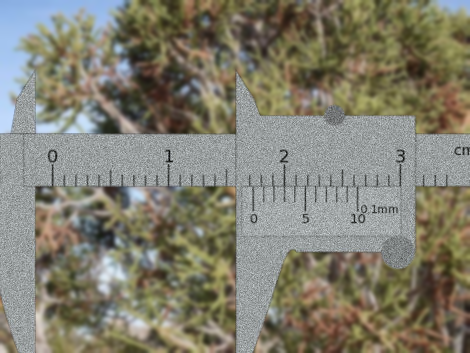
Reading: **17.3** mm
